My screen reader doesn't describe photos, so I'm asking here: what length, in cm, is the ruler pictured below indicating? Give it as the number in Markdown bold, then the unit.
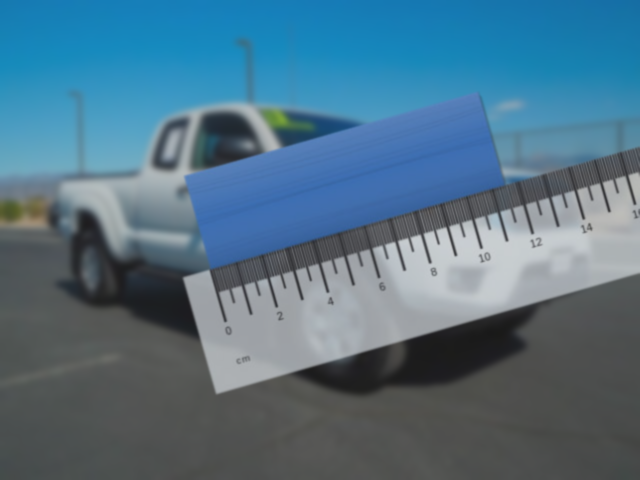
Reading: **11.5** cm
